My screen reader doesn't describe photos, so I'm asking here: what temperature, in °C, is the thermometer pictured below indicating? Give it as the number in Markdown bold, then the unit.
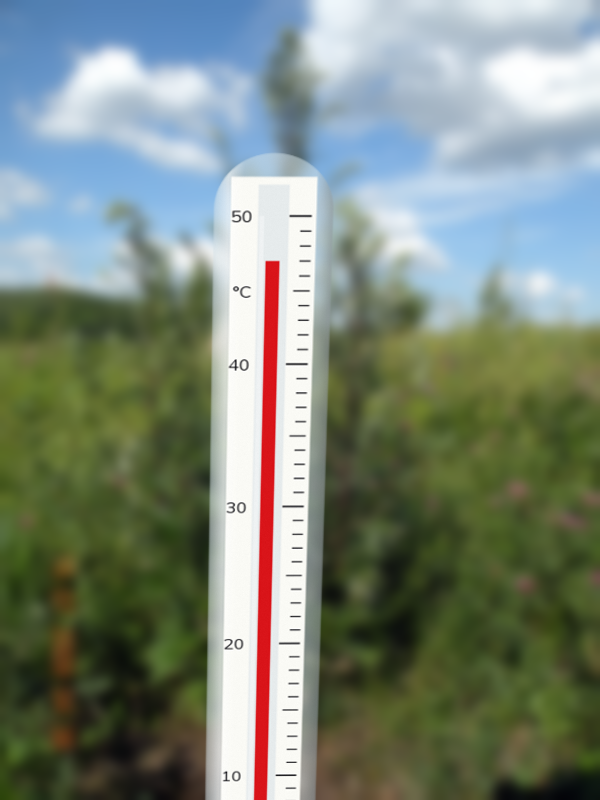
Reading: **47** °C
